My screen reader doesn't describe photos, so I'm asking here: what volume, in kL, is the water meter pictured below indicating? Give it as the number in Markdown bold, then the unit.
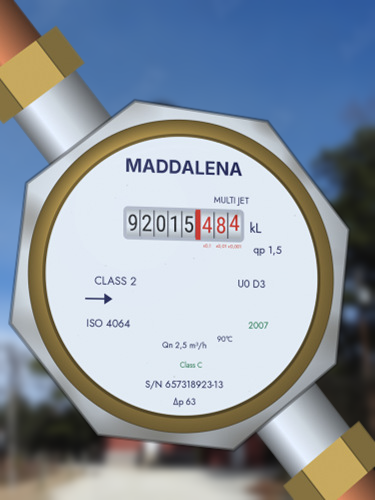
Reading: **92015.484** kL
